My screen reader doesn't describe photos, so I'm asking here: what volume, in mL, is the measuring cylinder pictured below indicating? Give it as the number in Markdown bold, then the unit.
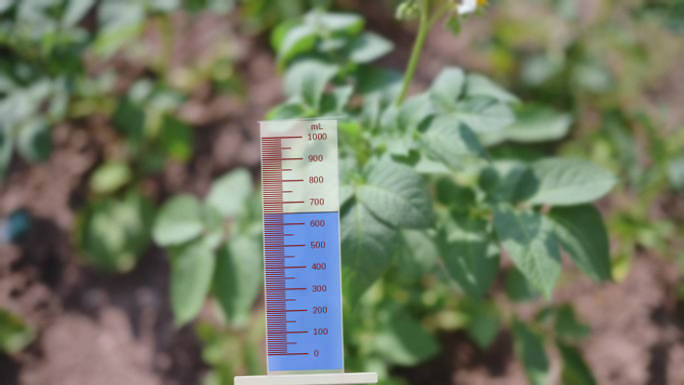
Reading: **650** mL
